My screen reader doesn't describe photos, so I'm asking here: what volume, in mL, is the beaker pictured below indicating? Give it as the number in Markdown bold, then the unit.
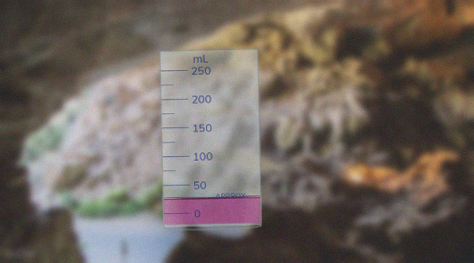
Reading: **25** mL
